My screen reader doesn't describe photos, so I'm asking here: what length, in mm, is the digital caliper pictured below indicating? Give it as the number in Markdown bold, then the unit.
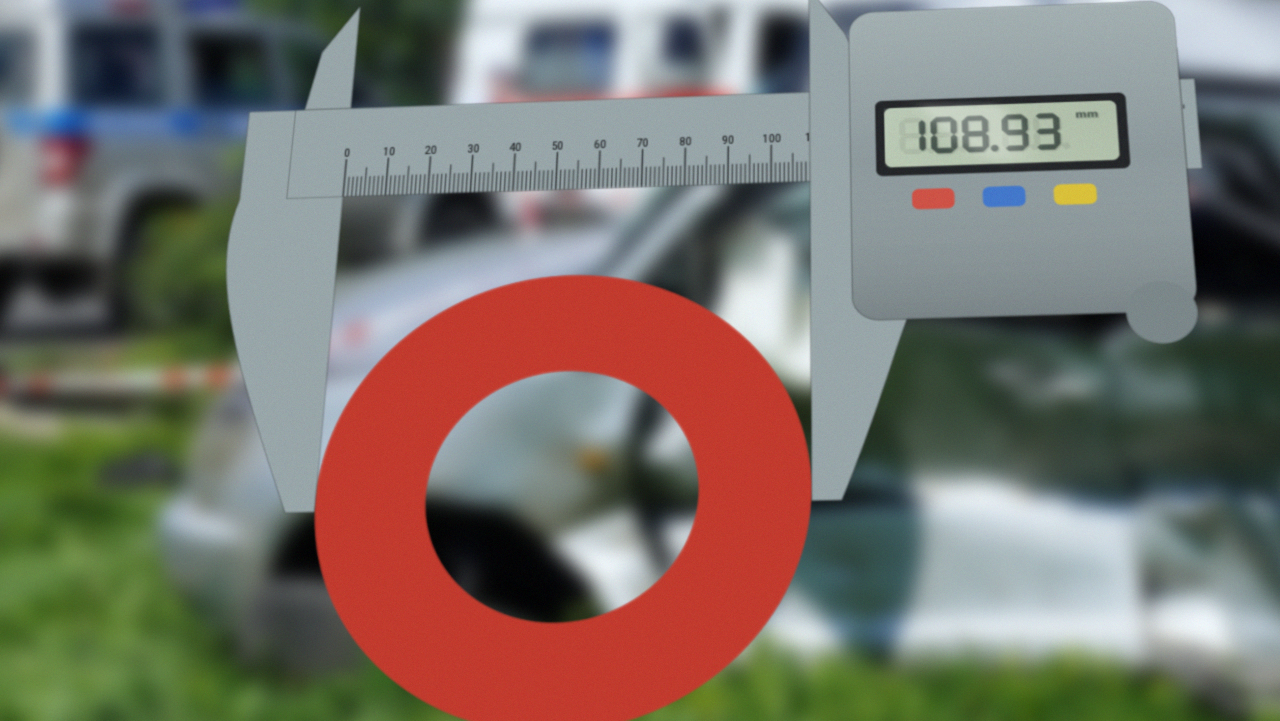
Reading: **108.93** mm
